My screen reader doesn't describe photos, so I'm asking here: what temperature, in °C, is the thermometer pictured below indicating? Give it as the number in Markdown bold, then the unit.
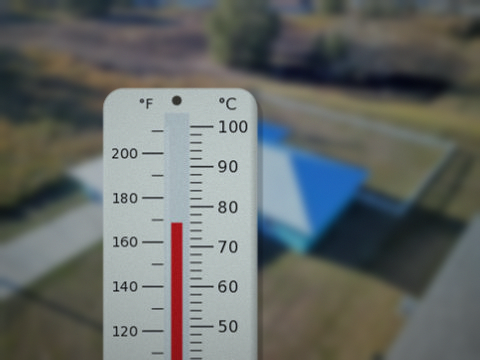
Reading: **76** °C
